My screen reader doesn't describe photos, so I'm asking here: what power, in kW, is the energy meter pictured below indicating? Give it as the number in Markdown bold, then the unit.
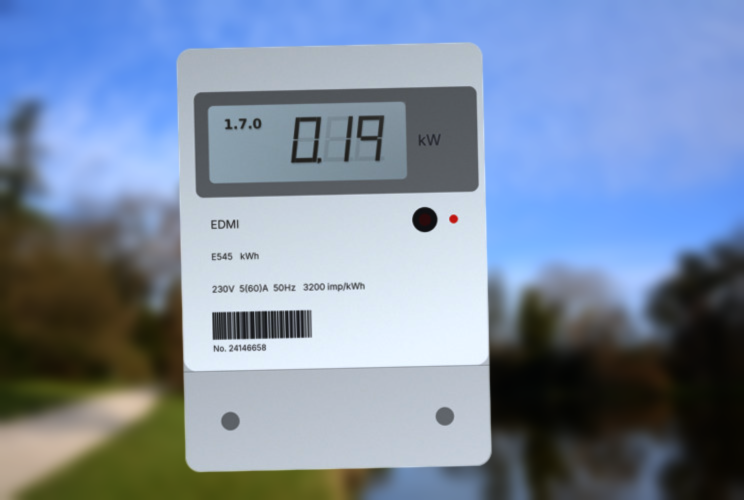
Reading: **0.19** kW
